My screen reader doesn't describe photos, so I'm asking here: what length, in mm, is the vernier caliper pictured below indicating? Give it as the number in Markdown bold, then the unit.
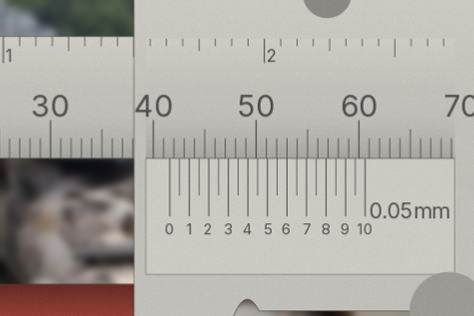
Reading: **41.6** mm
